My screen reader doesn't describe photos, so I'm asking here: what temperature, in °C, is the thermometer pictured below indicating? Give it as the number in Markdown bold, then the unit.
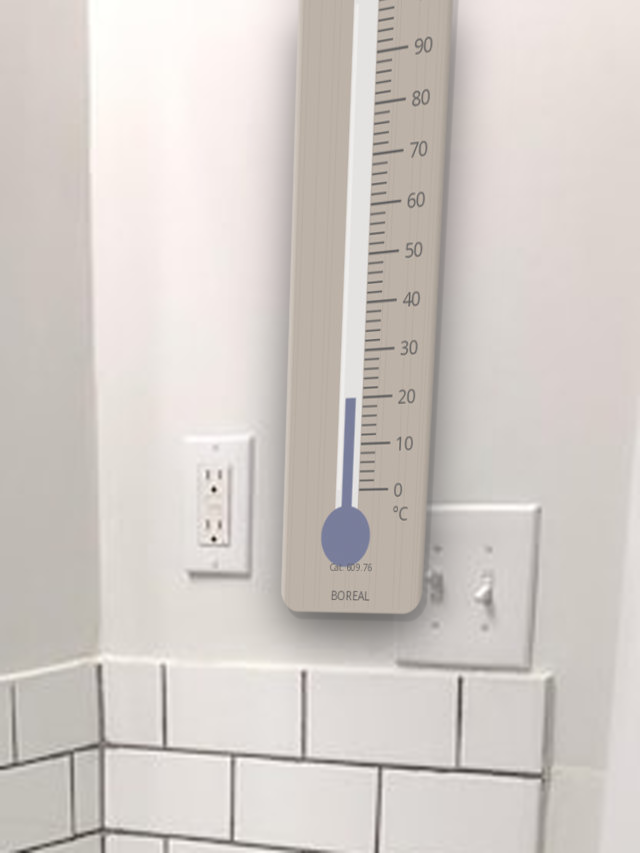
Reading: **20** °C
